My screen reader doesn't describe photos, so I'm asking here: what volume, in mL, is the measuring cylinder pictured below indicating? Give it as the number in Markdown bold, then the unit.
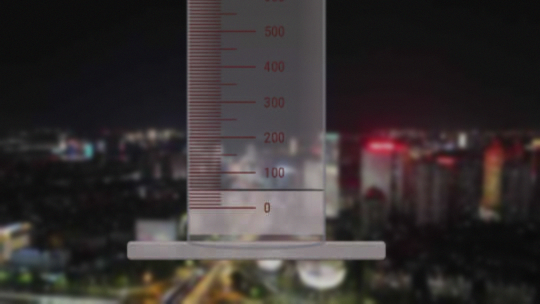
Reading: **50** mL
